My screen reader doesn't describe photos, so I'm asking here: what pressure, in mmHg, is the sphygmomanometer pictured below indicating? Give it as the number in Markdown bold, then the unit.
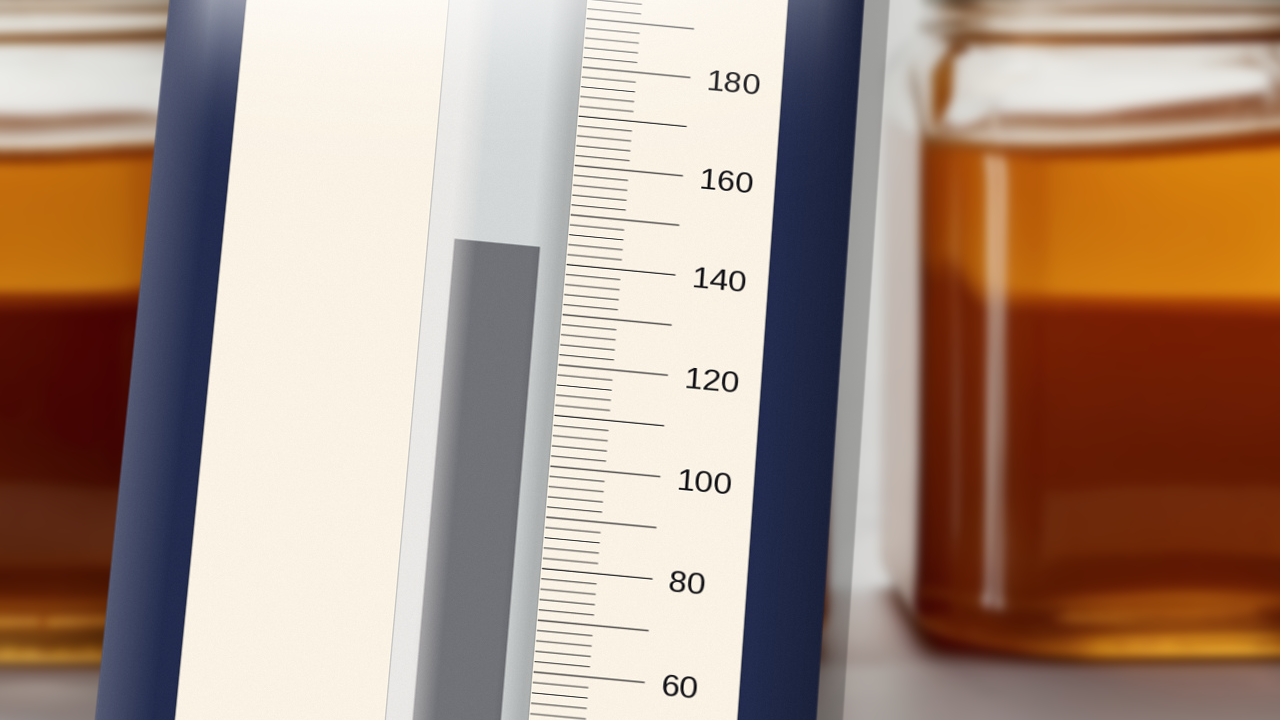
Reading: **143** mmHg
